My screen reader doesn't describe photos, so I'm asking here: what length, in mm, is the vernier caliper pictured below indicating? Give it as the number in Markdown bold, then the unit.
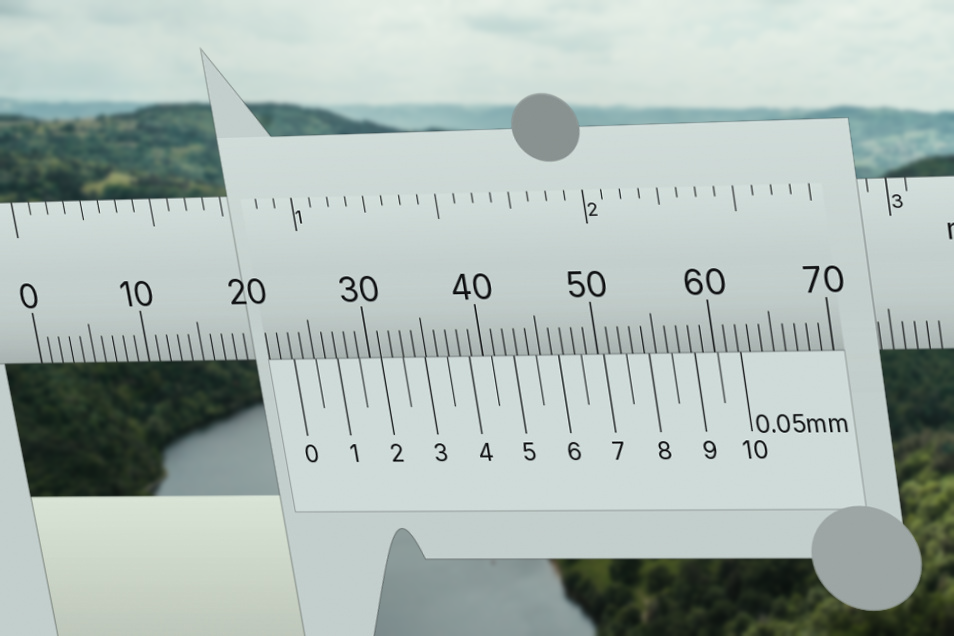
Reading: **23.2** mm
